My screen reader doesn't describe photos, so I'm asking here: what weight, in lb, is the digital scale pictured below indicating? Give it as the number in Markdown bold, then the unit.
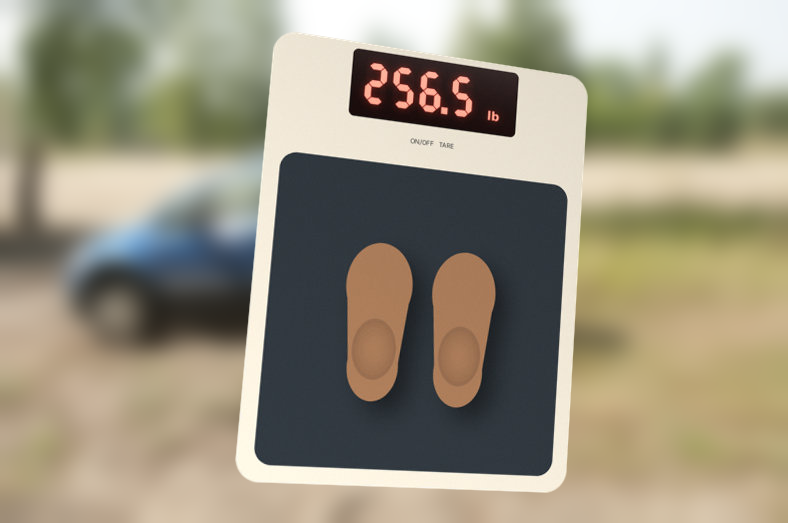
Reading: **256.5** lb
